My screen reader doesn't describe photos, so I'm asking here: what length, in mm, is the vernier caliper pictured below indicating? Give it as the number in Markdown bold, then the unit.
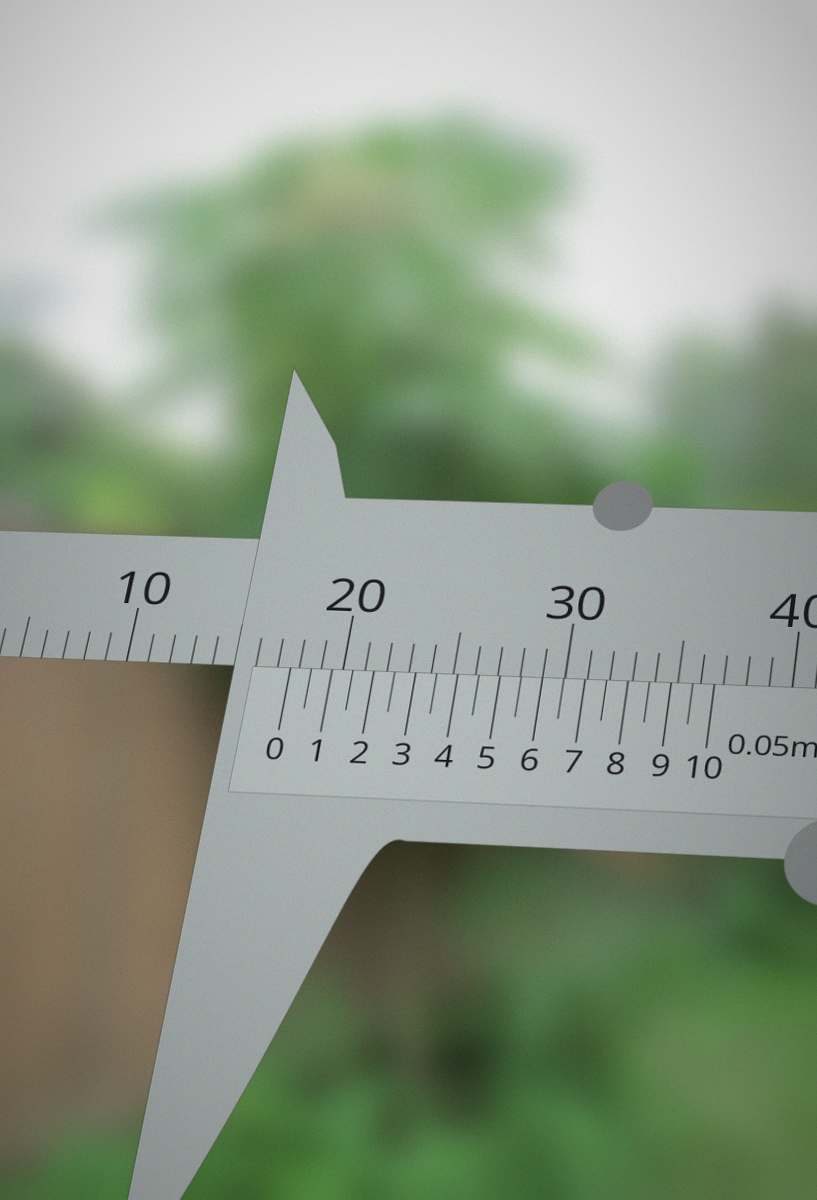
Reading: **17.6** mm
